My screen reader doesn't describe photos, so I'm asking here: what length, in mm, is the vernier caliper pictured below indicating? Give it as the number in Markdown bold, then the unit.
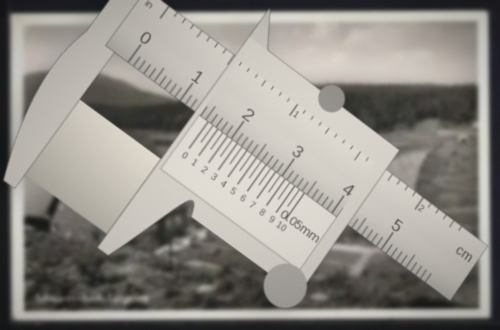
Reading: **15.5** mm
